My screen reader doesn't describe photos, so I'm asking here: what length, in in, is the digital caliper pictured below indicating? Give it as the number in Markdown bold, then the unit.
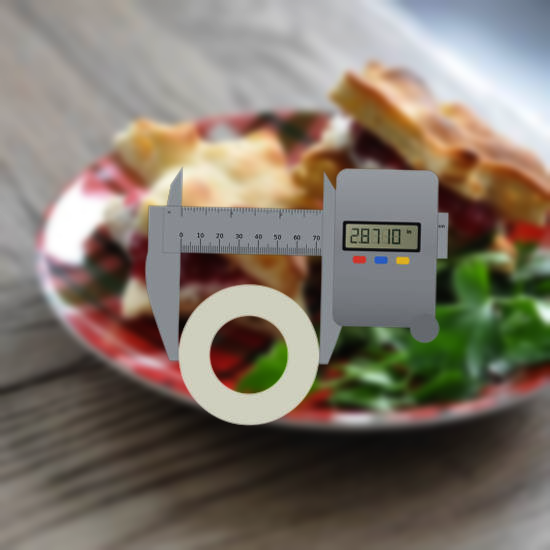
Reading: **2.8710** in
